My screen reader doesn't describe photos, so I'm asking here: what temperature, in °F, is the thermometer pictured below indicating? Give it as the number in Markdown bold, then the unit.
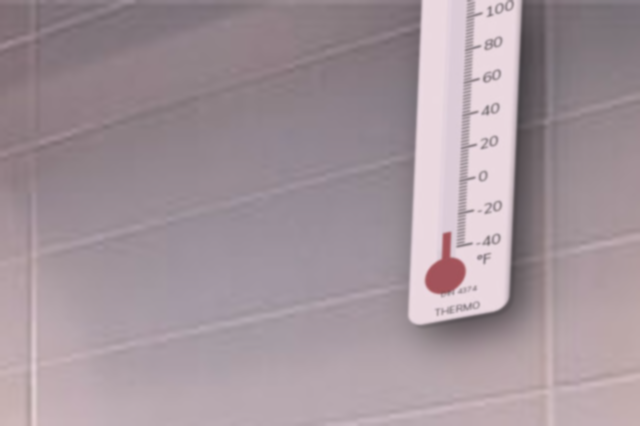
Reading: **-30** °F
